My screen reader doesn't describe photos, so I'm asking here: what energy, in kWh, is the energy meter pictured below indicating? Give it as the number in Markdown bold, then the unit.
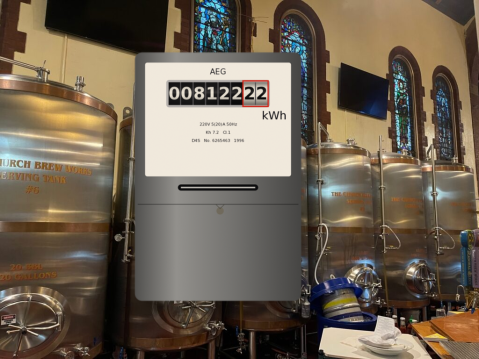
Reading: **8122.22** kWh
